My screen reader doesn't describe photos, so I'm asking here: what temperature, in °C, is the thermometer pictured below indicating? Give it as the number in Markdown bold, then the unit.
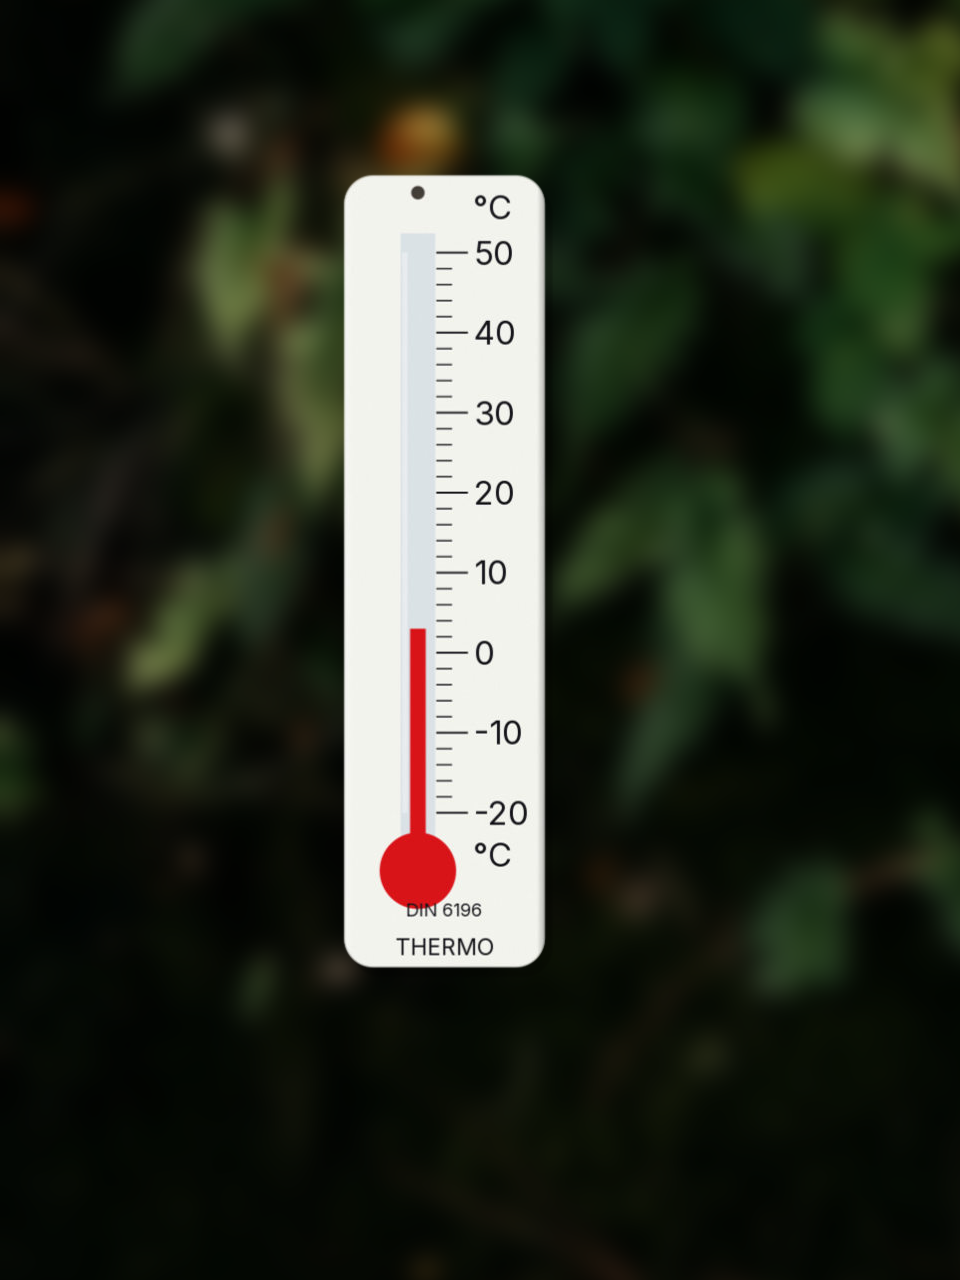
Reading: **3** °C
